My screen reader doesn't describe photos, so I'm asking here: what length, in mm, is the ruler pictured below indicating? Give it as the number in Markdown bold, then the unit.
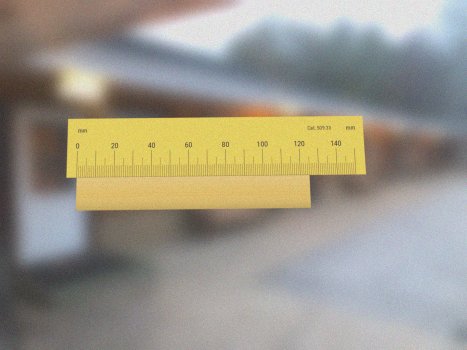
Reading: **125** mm
